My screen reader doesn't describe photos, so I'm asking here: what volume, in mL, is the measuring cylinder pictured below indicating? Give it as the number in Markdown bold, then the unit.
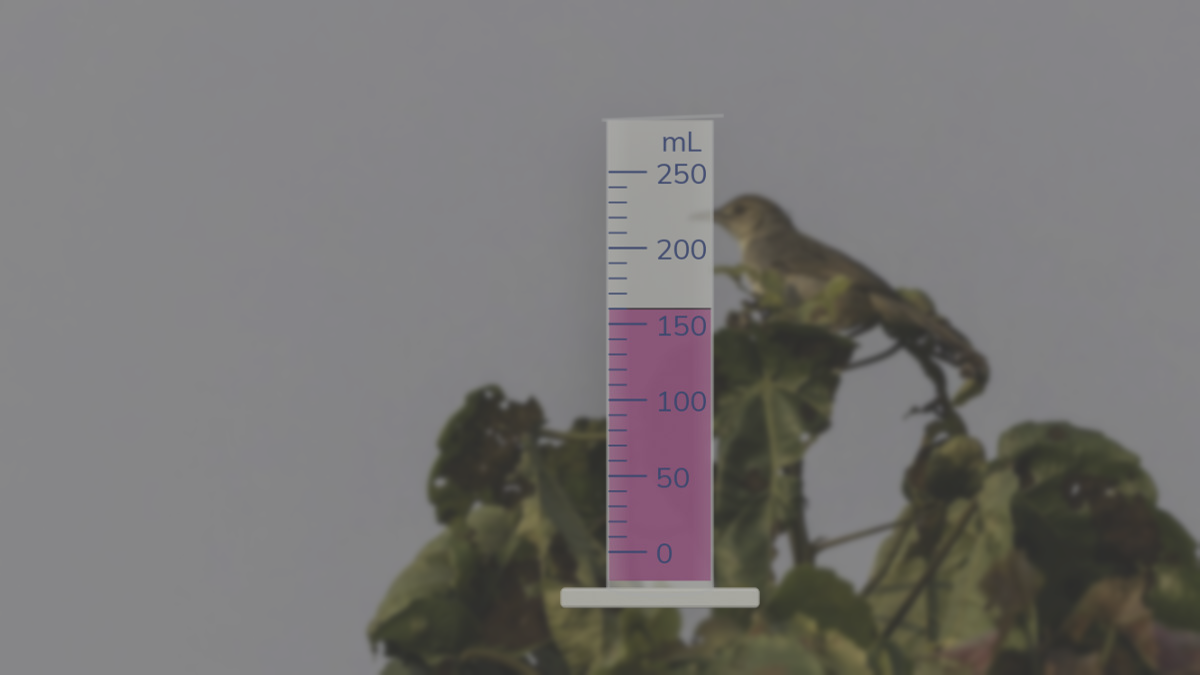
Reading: **160** mL
